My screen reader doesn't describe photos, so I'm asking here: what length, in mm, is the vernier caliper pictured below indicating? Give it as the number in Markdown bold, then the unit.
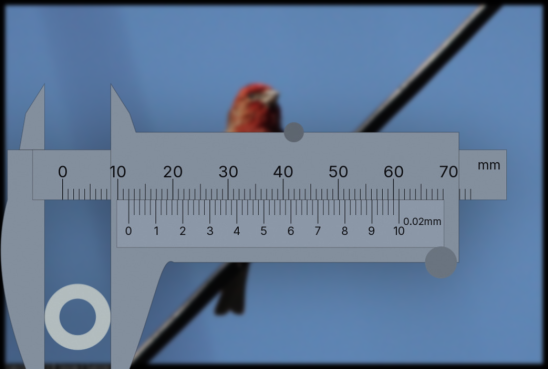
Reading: **12.0** mm
